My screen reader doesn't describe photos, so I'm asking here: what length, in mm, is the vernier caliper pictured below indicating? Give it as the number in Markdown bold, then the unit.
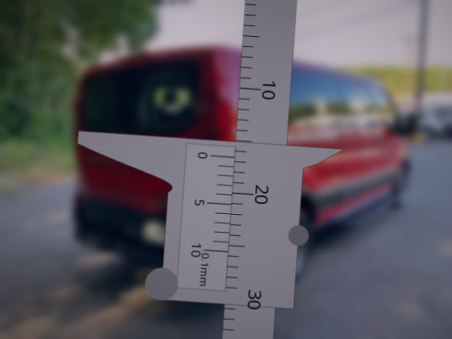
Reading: **16.6** mm
